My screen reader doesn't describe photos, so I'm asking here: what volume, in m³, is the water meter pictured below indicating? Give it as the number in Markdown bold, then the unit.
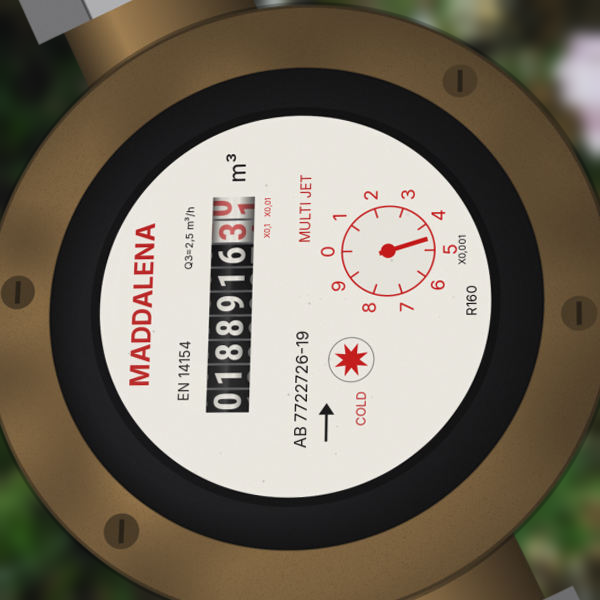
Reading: **188916.304** m³
